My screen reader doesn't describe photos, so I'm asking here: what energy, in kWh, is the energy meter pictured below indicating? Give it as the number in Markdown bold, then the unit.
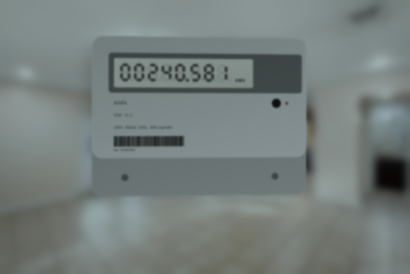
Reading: **240.581** kWh
